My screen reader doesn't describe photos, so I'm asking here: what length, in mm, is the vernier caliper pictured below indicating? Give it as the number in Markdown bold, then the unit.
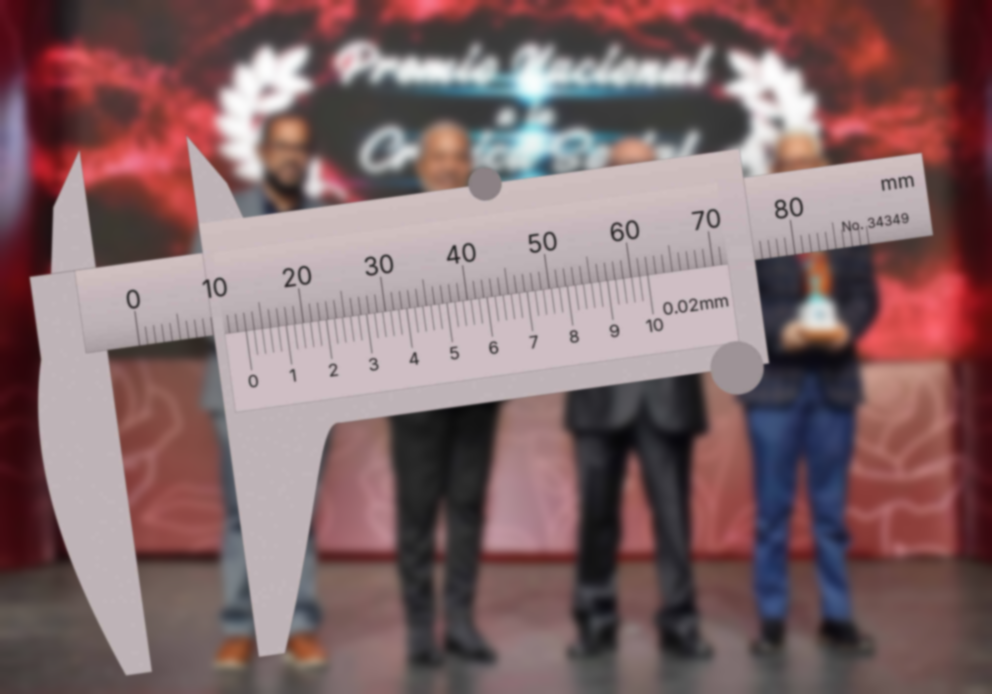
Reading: **13.0** mm
